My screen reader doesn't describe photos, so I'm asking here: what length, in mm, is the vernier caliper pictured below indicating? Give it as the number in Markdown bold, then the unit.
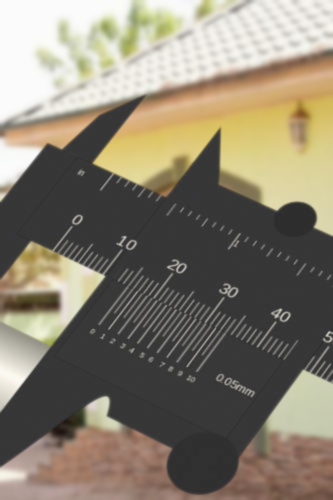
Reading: **15.0** mm
